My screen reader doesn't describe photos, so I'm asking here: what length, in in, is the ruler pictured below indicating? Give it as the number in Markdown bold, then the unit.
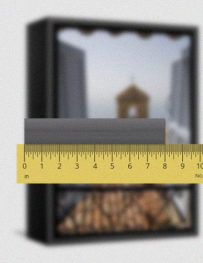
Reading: **8** in
